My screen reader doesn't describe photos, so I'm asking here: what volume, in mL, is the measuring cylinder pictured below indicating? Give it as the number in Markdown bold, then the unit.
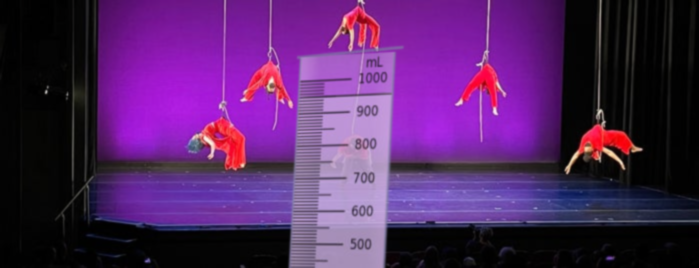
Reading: **950** mL
